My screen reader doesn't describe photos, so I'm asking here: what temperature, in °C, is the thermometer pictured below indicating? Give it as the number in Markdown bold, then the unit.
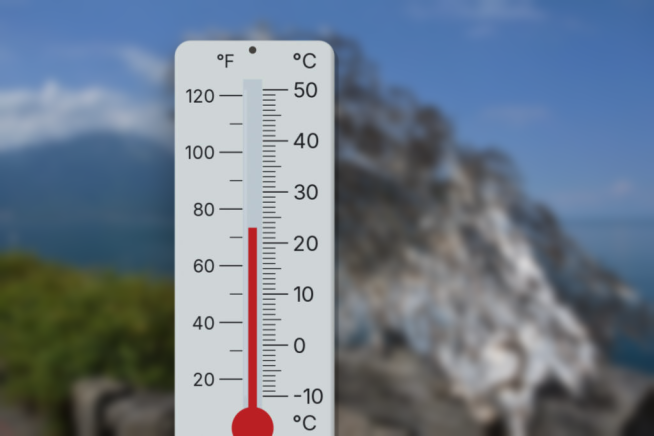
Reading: **23** °C
